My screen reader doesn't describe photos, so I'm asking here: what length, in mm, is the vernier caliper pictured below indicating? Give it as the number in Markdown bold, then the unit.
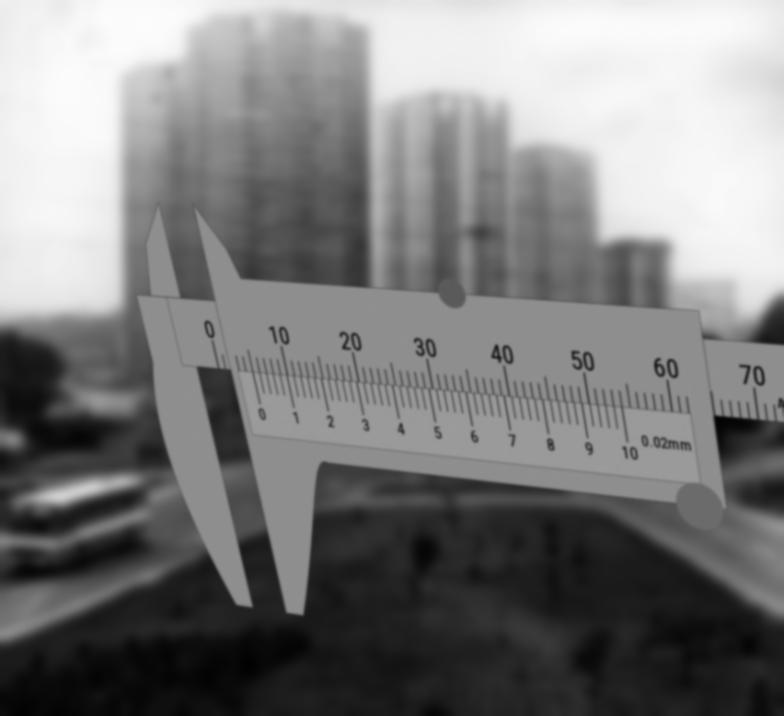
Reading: **5.0** mm
